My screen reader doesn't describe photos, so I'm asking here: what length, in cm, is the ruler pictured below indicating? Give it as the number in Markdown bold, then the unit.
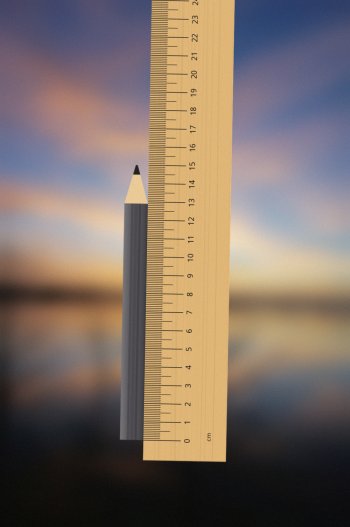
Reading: **15** cm
